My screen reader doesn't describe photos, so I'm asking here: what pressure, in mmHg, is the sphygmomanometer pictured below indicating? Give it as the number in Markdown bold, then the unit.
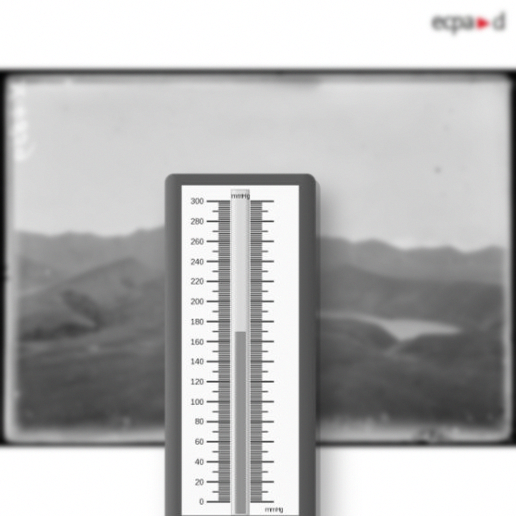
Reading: **170** mmHg
